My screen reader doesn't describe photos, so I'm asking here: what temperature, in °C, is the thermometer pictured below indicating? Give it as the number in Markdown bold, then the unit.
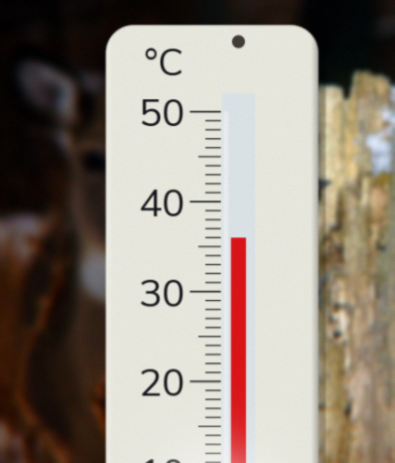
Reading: **36** °C
